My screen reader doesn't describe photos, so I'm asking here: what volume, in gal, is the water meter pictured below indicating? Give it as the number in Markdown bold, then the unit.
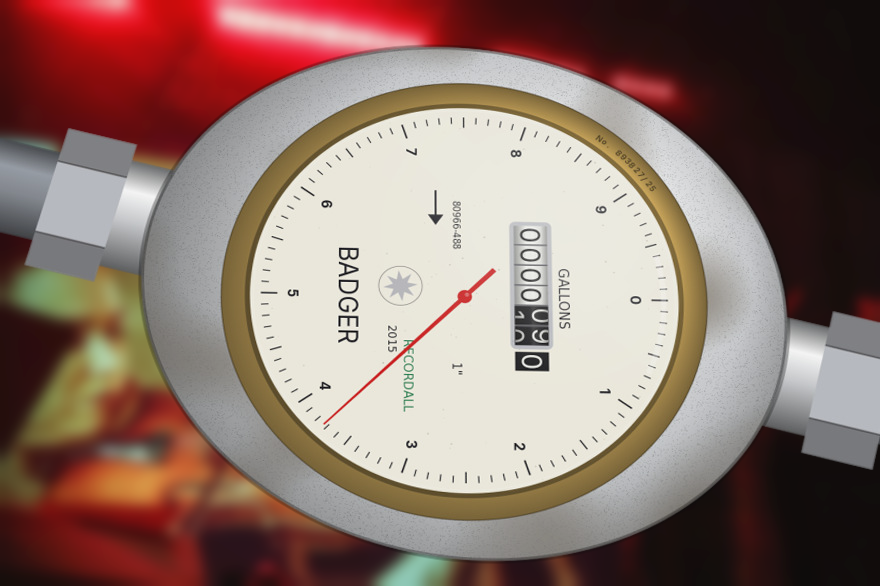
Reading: **93.7** gal
